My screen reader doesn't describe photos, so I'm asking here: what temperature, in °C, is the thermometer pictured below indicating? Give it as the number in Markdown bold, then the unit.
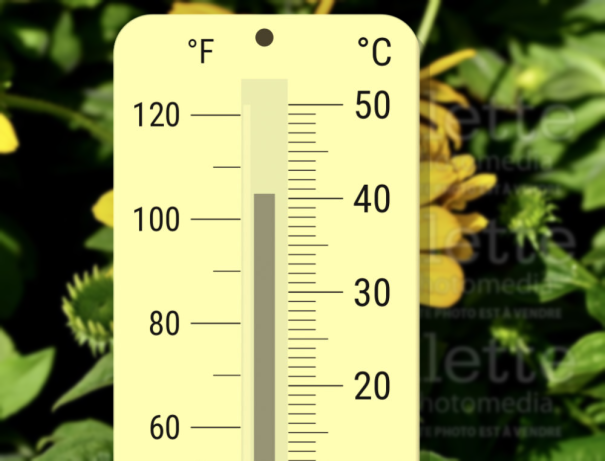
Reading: **40.5** °C
